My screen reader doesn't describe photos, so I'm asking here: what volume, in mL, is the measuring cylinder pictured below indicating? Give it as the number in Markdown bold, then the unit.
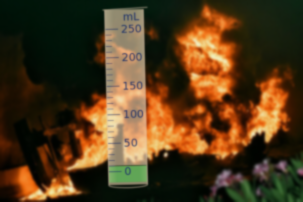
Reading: **10** mL
